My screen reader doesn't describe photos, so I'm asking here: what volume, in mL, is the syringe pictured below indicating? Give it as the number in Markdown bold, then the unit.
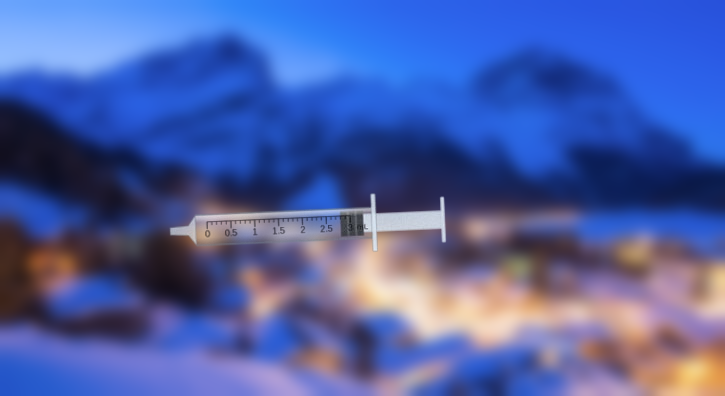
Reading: **2.8** mL
